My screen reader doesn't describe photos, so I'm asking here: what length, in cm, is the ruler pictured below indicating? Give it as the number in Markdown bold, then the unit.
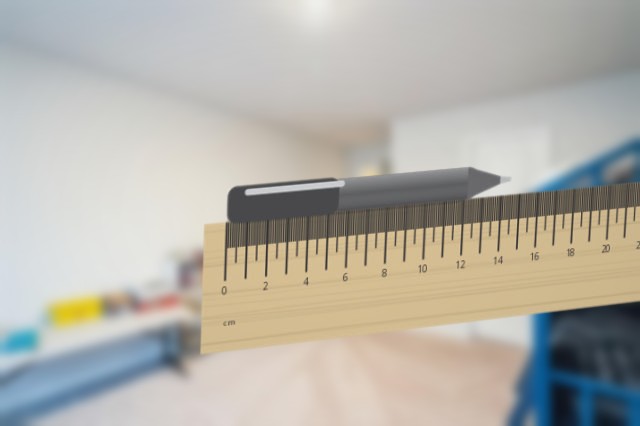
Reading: **14.5** cm
